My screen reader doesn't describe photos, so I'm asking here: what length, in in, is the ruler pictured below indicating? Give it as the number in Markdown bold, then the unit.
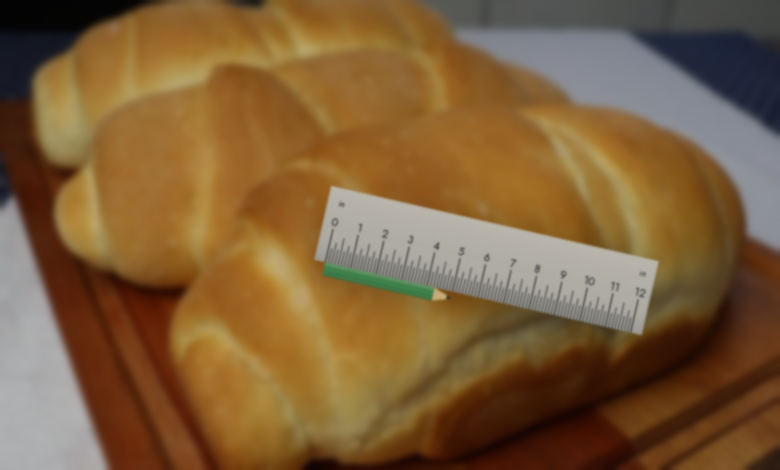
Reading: **5** in
